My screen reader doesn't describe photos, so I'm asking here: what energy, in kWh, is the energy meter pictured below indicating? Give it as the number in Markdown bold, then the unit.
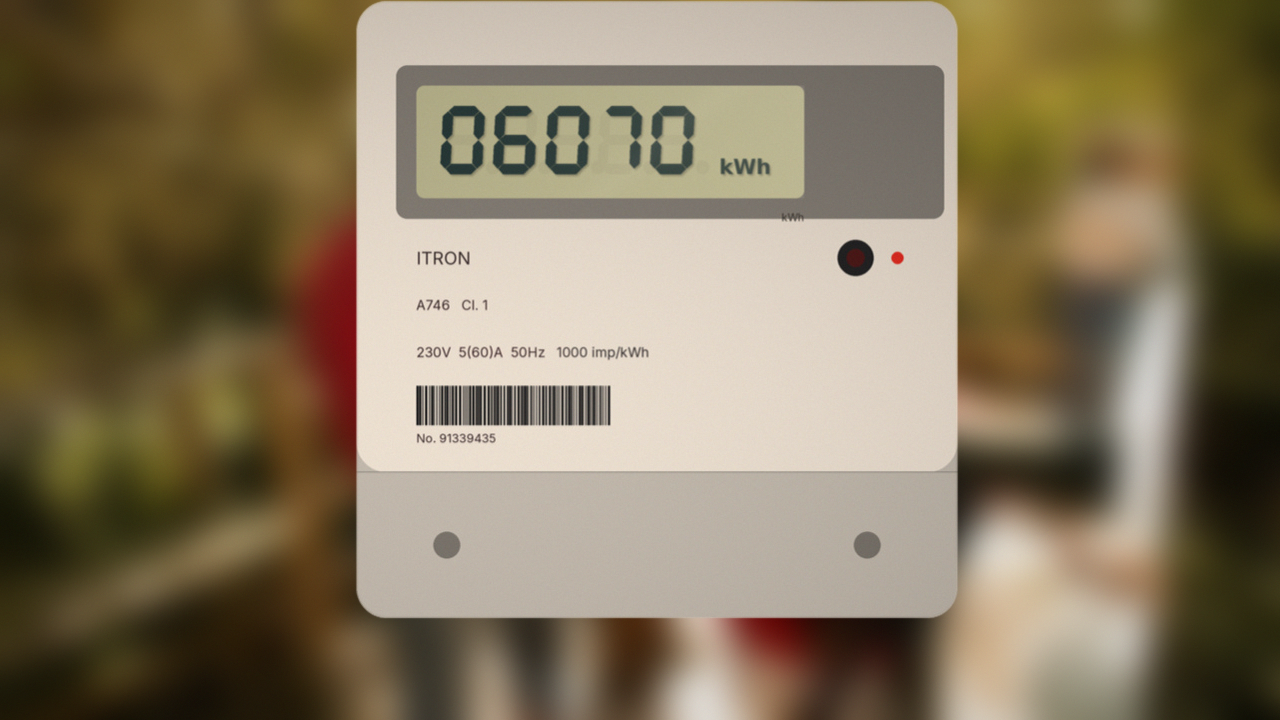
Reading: **6070** kWh
